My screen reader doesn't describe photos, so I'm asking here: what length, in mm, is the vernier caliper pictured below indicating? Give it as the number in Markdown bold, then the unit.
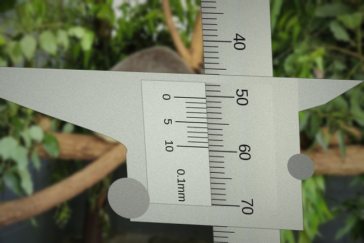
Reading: **50.4** mm
